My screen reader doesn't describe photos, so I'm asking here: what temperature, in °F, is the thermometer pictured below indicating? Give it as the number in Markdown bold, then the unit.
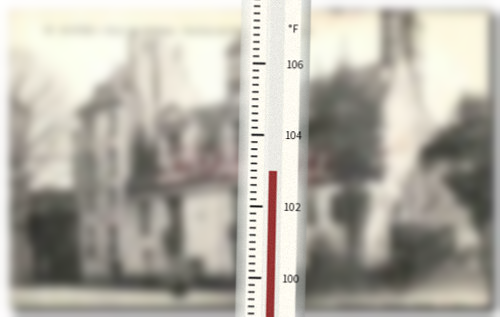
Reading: **103** °F
